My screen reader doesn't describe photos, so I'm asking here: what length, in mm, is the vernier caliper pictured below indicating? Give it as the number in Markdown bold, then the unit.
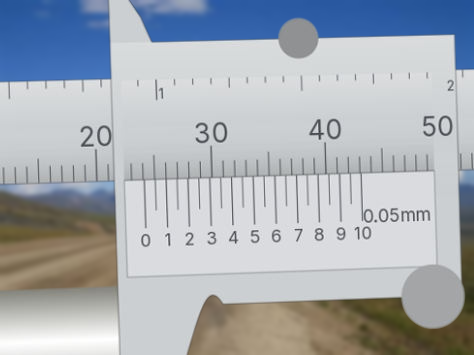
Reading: **24.1** mm
